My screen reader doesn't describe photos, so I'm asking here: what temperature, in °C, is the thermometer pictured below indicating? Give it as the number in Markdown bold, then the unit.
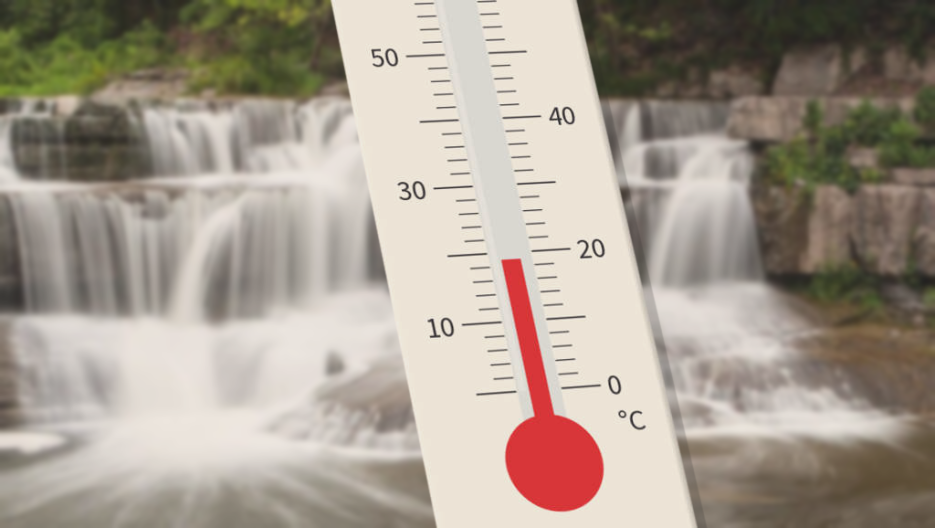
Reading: **19** °C
